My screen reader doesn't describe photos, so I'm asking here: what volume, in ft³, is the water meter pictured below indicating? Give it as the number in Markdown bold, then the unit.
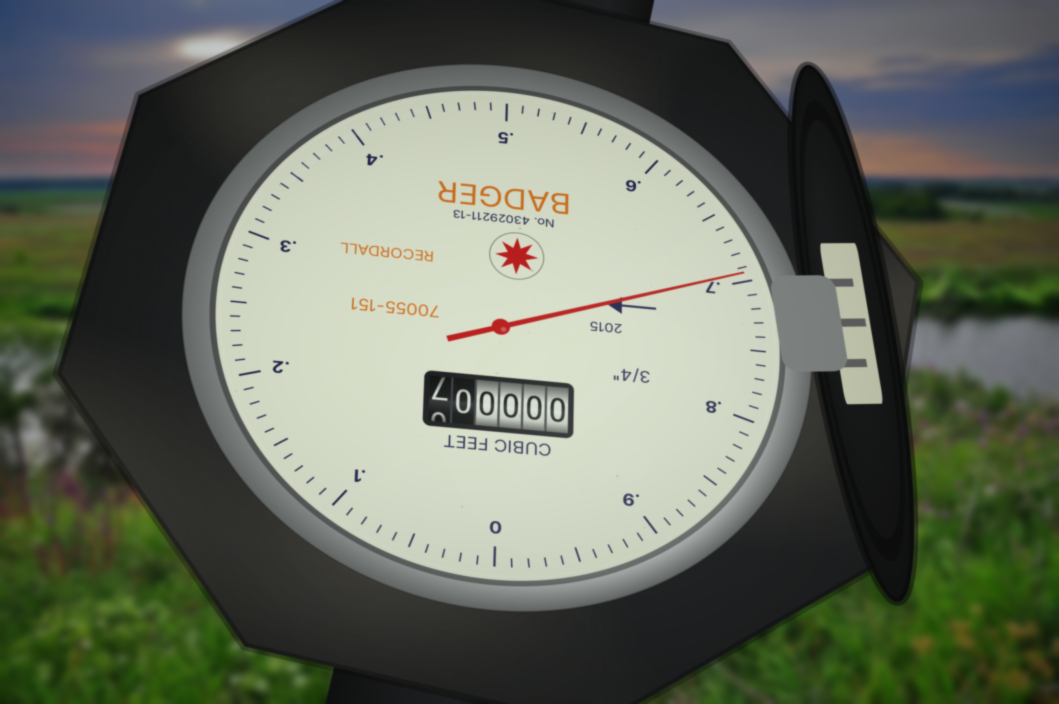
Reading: **6.69** ft³
